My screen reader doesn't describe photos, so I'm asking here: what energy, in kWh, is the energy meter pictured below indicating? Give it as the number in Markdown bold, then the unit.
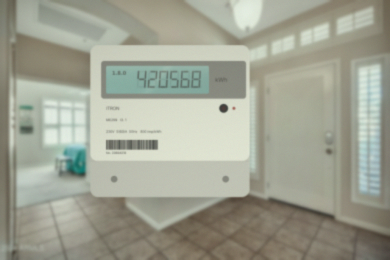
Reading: **420568** kWh
